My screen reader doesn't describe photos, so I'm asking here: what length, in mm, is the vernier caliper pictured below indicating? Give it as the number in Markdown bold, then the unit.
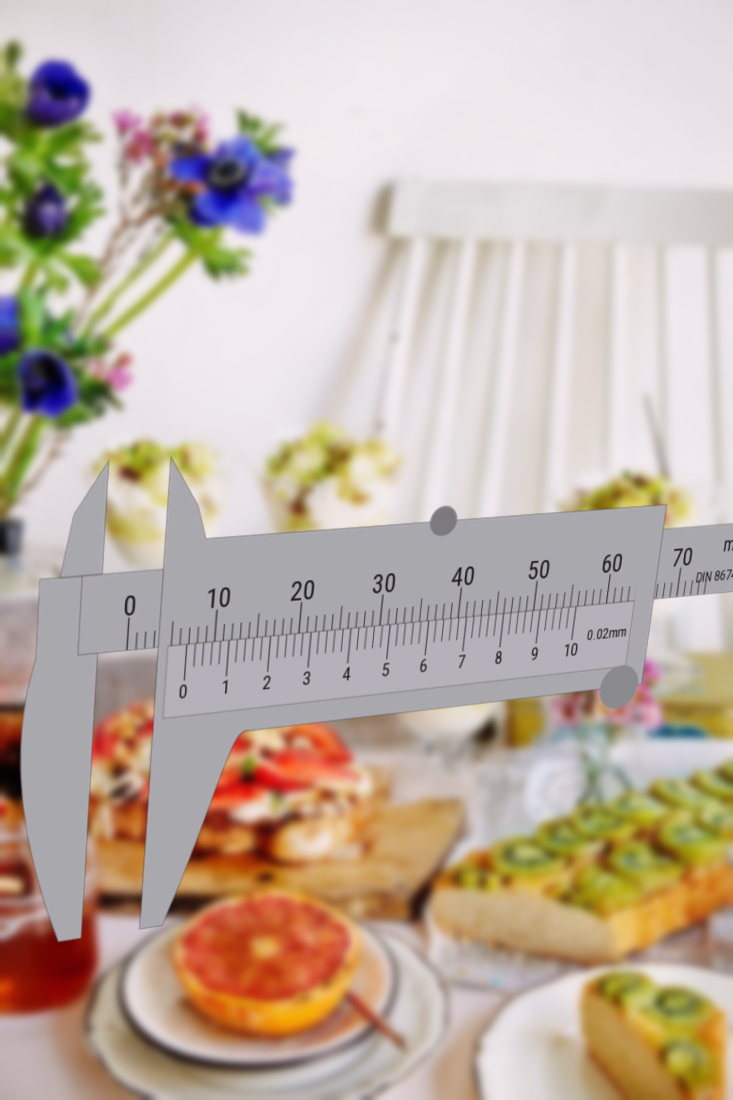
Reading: **6.8** mm
